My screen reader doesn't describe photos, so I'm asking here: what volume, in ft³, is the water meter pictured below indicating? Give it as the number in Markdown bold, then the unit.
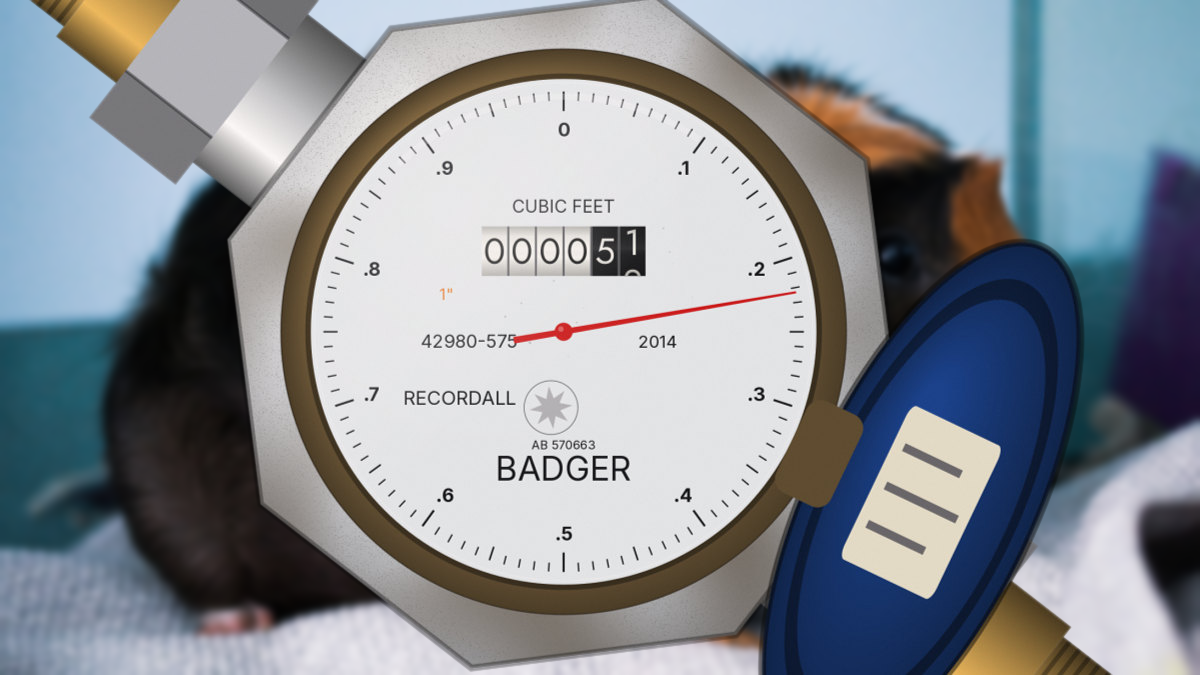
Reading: **51.22** ft³
